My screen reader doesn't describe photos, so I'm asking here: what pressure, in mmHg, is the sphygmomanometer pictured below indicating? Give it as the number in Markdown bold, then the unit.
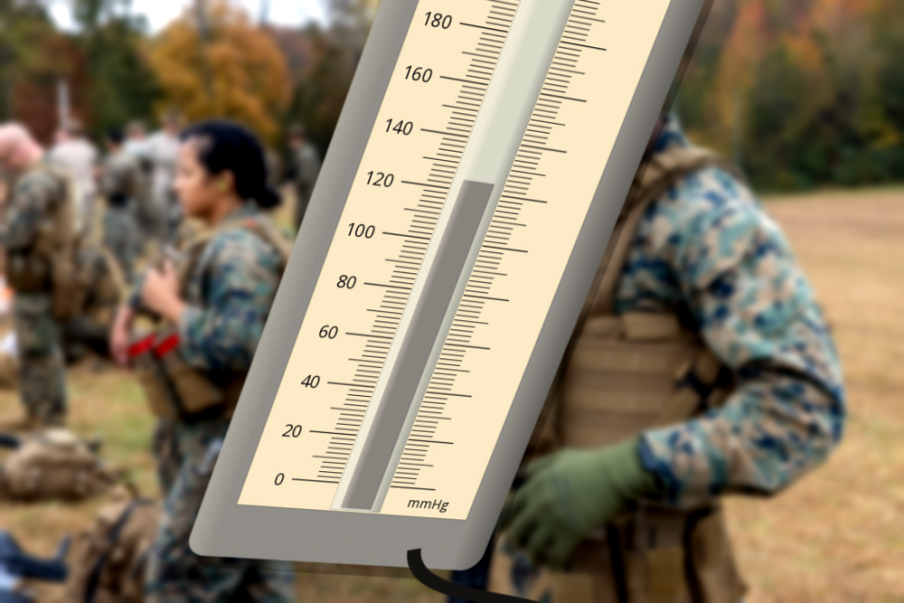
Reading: **124** mmHg
